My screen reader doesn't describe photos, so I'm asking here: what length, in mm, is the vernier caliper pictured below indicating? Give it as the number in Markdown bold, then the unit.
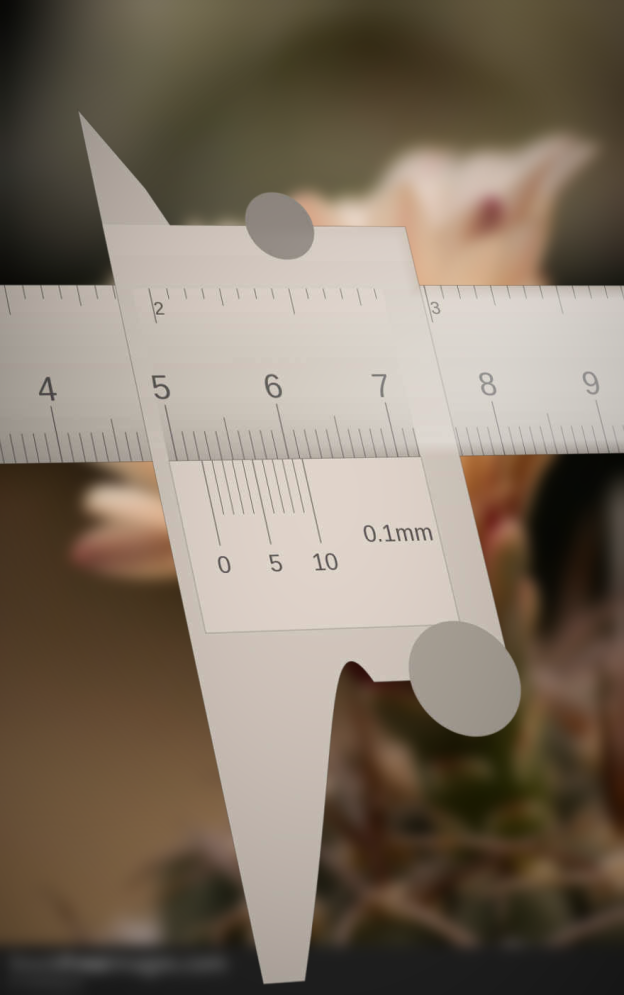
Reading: **52.2** mm
